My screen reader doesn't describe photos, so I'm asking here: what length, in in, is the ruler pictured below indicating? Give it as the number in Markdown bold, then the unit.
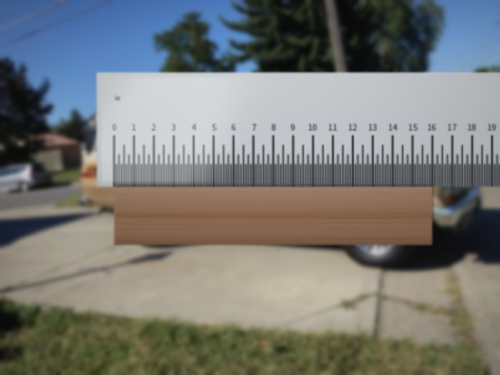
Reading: **16** in
